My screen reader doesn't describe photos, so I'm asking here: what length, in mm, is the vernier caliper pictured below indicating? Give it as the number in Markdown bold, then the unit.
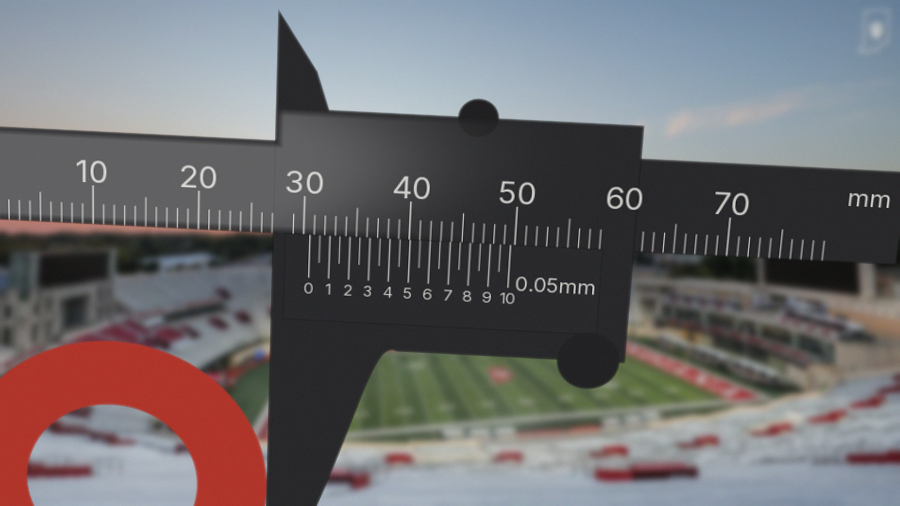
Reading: **30.6** mm
